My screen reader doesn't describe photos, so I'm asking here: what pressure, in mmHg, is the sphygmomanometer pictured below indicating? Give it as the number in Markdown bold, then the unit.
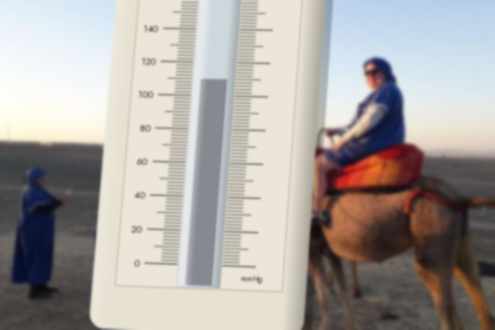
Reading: **110** mmHg
